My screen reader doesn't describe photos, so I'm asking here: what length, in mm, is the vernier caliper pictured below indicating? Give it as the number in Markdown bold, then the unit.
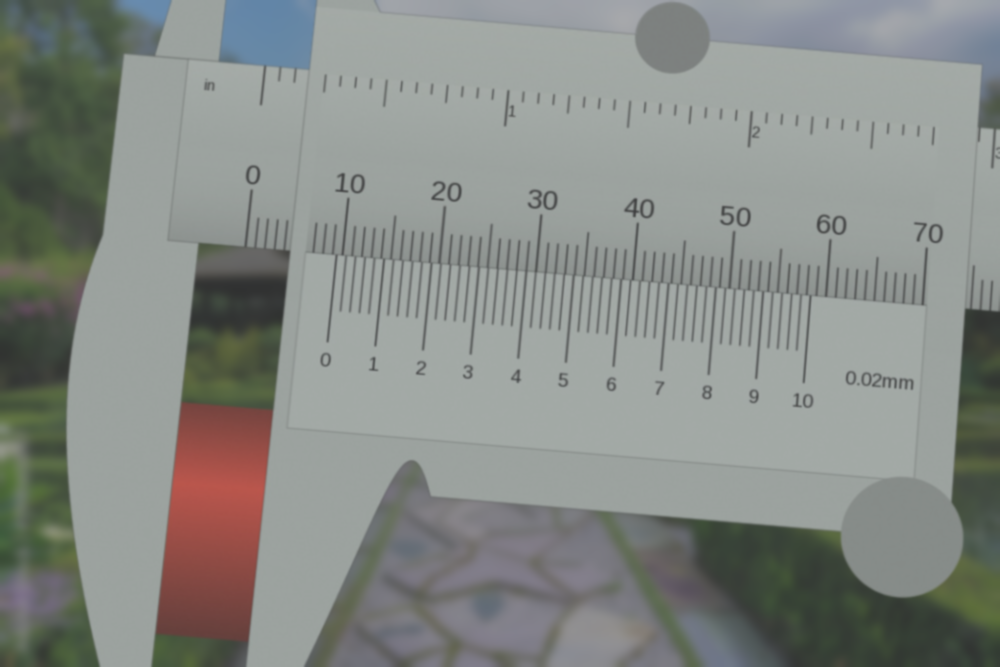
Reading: **9.4** mm
